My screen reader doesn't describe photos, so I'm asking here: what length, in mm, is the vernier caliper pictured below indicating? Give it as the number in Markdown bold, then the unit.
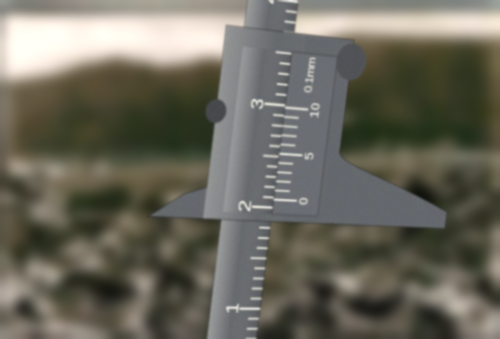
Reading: **20.8** mm
